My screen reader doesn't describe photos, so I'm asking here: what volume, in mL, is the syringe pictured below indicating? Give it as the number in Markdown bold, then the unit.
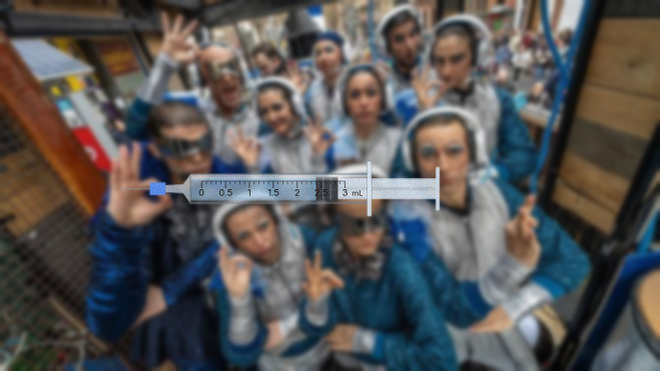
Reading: **2.4** mL
